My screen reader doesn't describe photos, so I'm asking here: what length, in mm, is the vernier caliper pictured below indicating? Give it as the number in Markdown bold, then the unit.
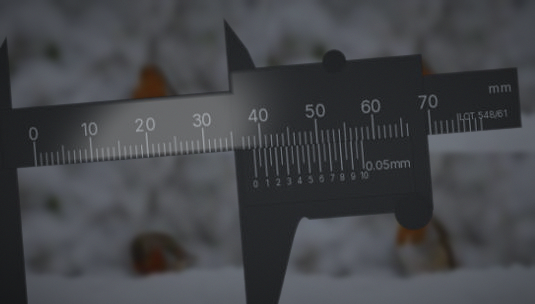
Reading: **38.8** mm
